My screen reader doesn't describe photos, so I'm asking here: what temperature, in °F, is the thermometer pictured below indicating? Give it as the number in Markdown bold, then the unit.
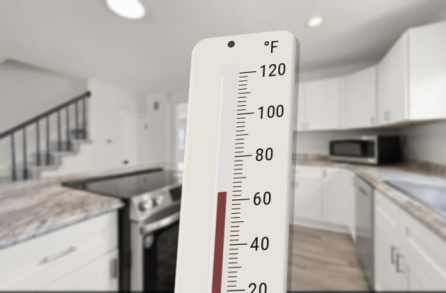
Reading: **64** °F
